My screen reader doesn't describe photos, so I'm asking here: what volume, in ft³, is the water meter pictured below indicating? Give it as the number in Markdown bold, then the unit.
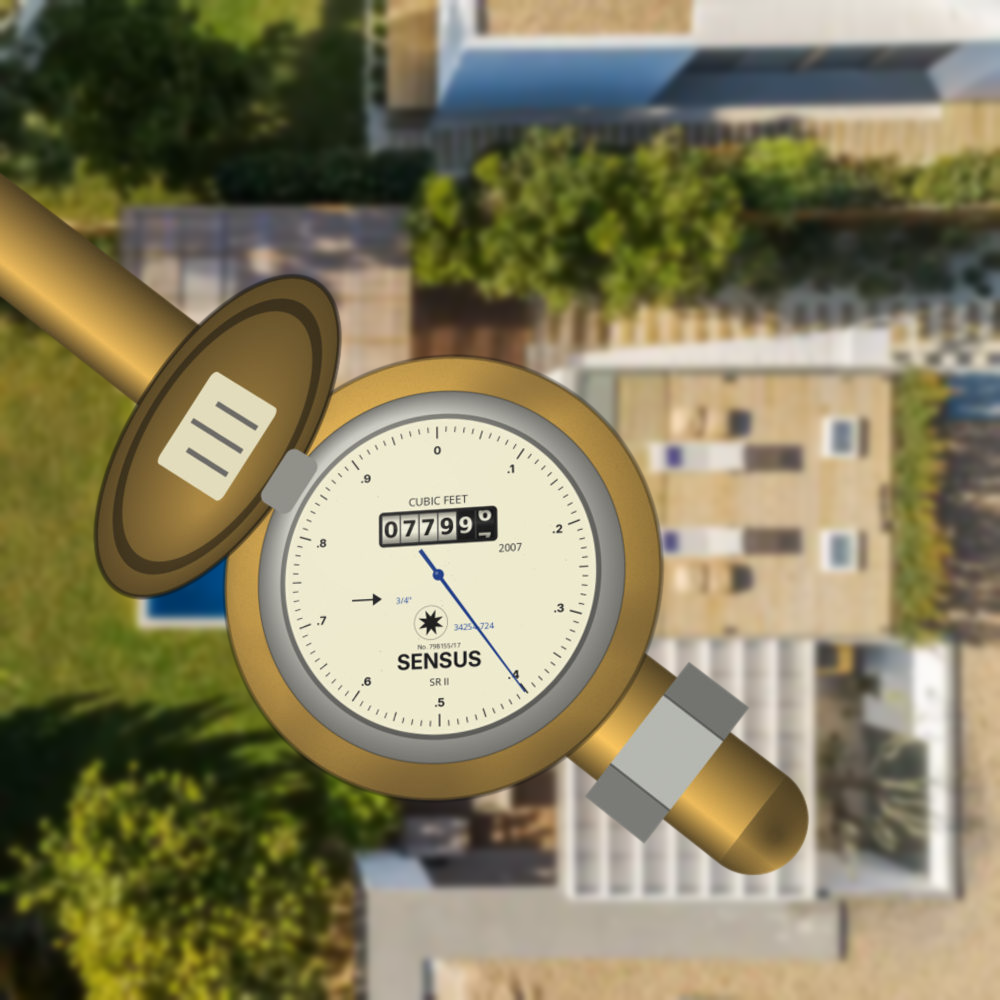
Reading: **77996.40** ft³
